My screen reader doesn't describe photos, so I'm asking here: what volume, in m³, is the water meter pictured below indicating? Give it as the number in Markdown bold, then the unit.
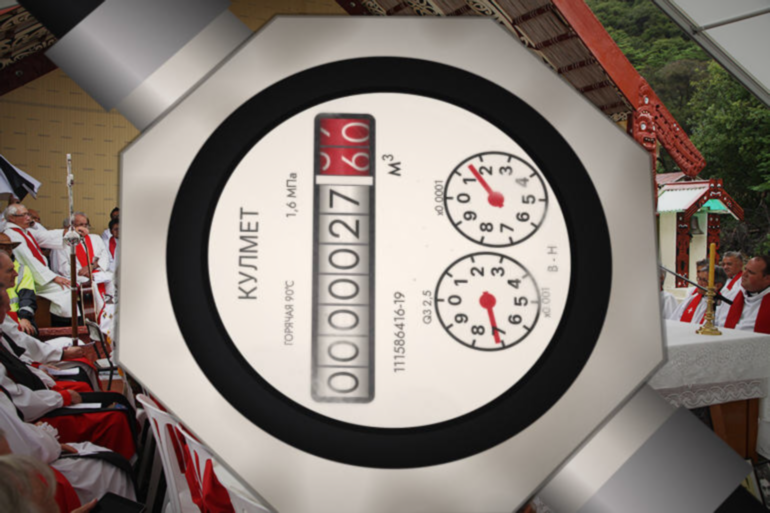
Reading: **27.5971** m³
